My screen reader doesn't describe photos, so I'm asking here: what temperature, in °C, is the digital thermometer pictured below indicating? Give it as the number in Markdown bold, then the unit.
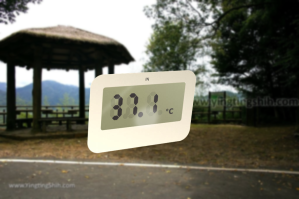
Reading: **37.1** °C
